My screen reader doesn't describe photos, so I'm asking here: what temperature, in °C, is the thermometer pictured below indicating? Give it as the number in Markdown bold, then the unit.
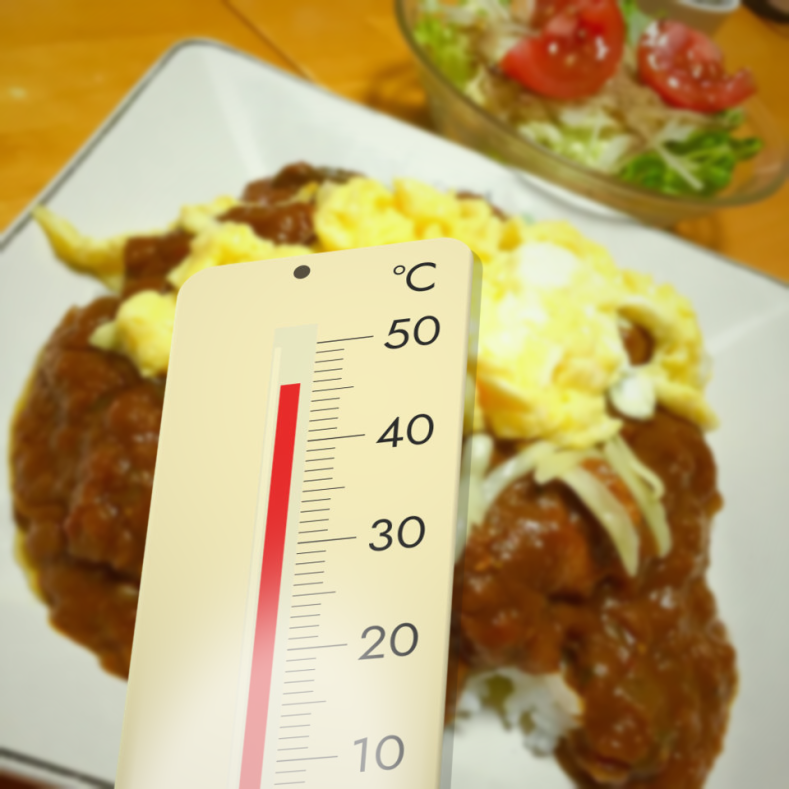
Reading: **46** °C
